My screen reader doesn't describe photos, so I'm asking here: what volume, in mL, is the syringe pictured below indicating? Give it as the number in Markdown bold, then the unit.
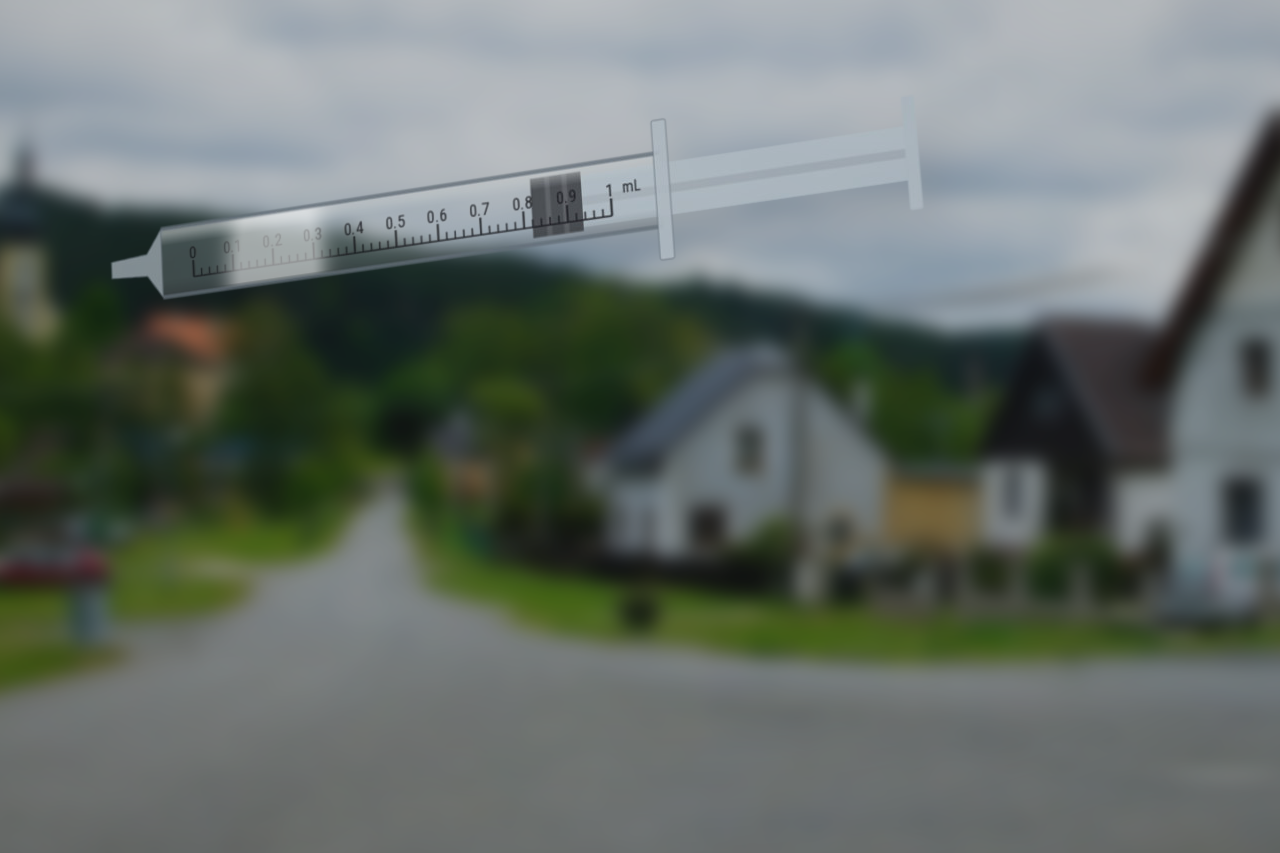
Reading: **0.82** mL
